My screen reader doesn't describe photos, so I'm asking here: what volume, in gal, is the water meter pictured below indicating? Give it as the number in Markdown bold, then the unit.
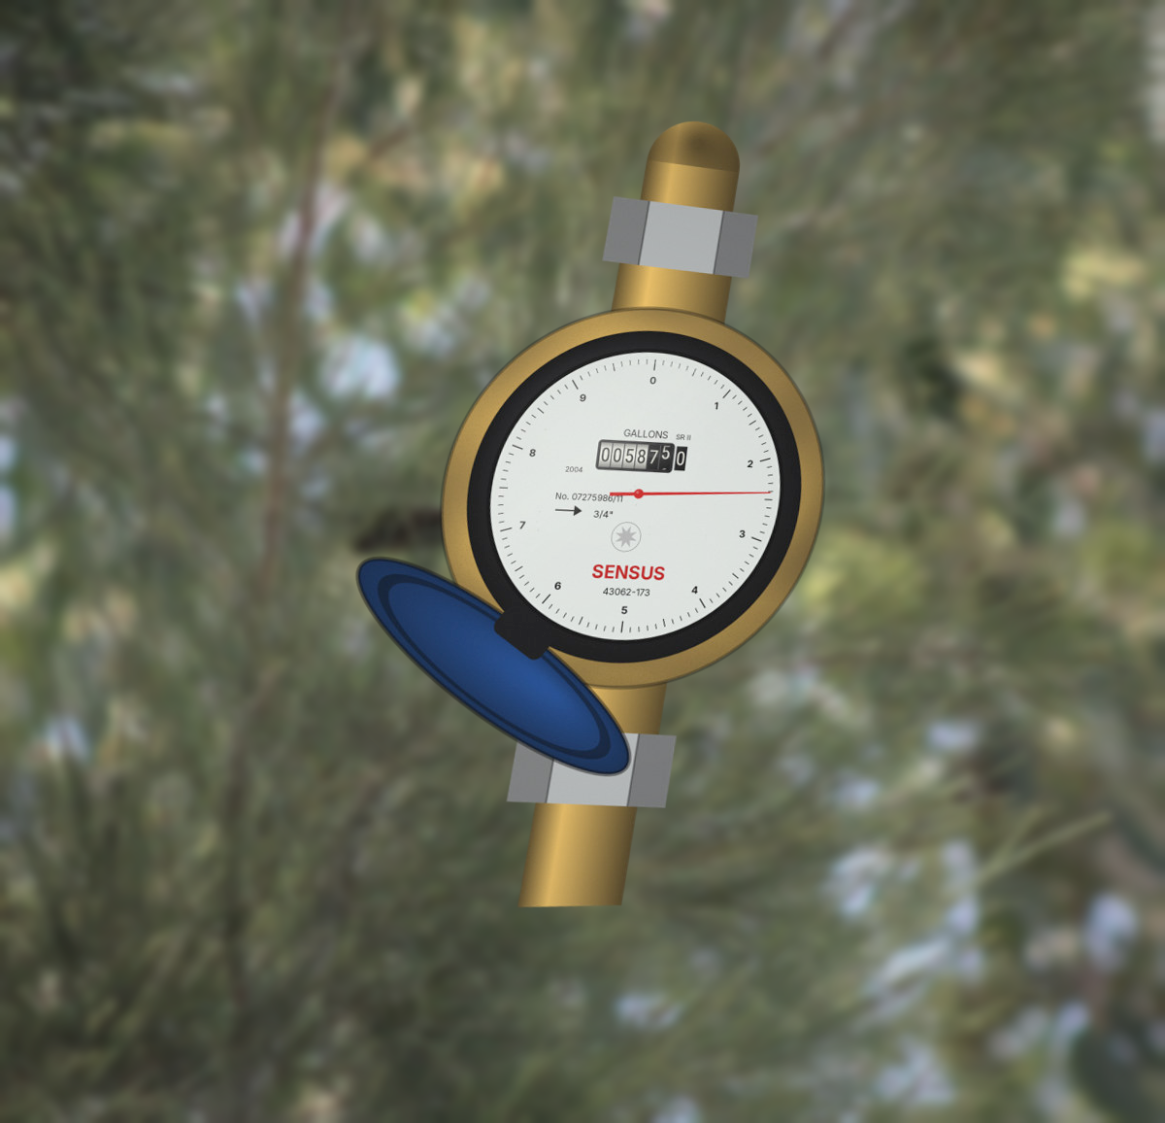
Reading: **58752.4** gal
